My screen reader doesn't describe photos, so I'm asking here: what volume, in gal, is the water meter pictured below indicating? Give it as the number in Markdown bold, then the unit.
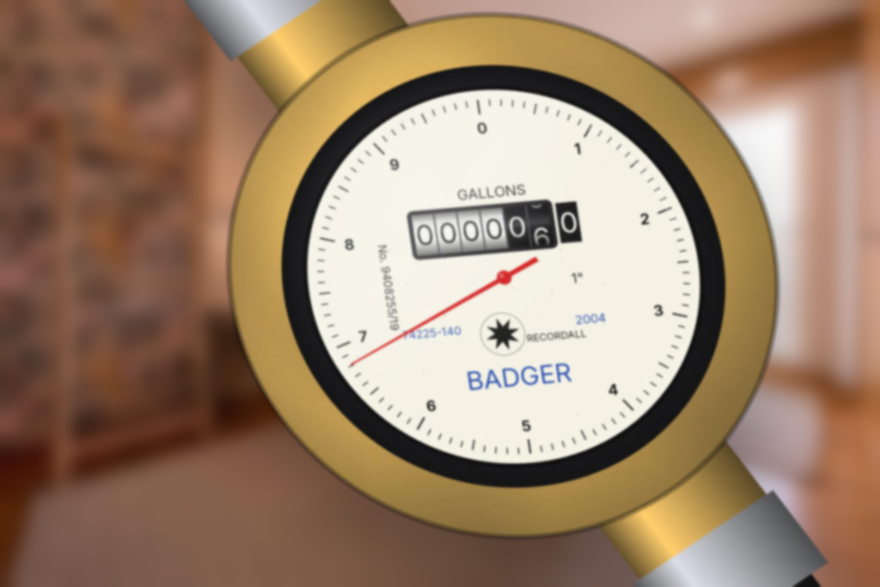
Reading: **56.8** gal
